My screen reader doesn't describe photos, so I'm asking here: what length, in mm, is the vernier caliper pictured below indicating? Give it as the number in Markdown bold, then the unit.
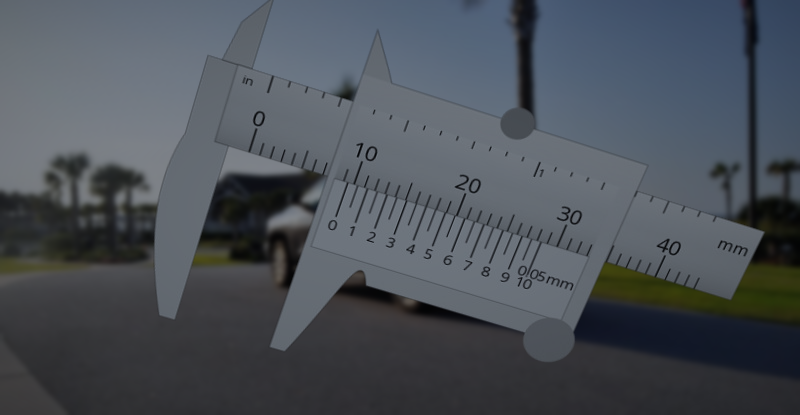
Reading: **9.4** mm
